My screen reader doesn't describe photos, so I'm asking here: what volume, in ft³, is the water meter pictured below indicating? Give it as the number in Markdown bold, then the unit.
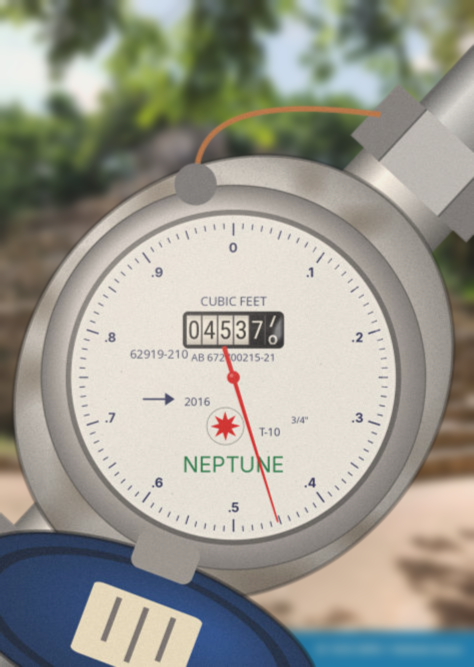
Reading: **45377.45** ft³
